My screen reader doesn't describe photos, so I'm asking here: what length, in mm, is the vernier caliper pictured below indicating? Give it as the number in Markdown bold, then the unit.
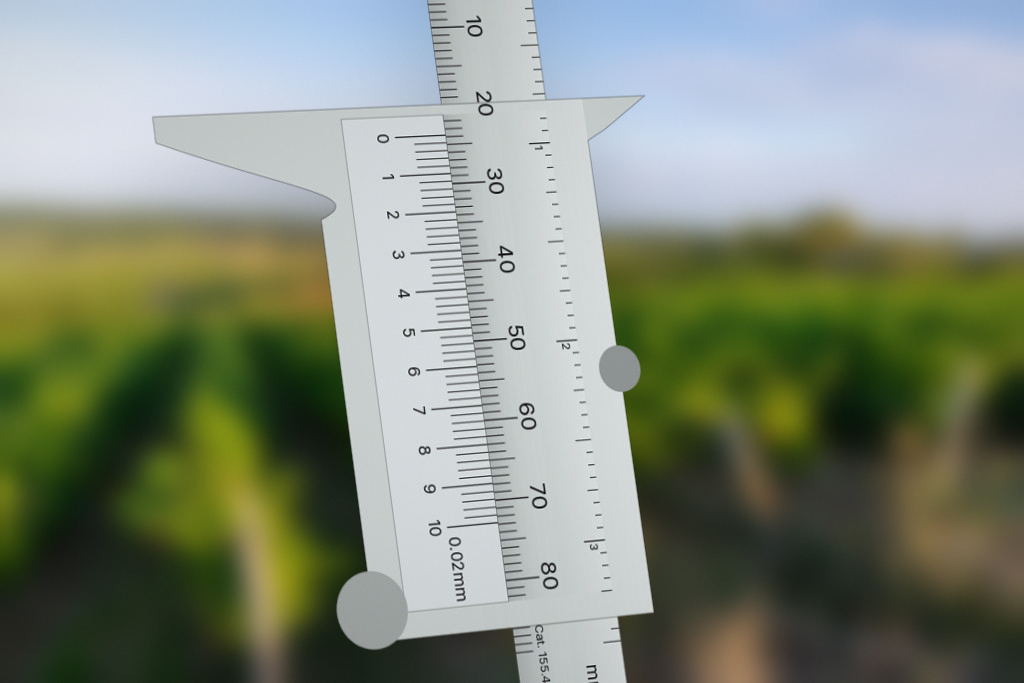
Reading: **23.8** mm
